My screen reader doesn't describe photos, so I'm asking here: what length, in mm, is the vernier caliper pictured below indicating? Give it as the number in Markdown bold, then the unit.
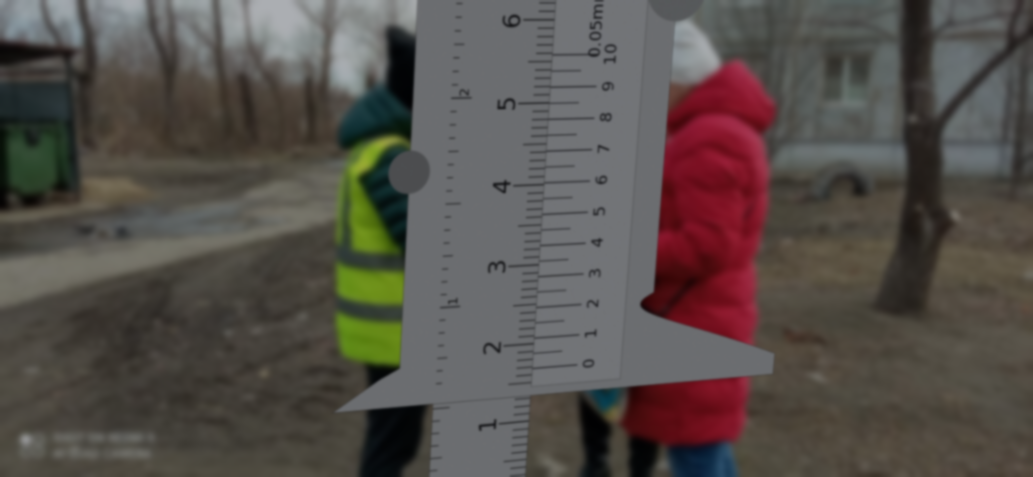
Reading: **16.8** mm
